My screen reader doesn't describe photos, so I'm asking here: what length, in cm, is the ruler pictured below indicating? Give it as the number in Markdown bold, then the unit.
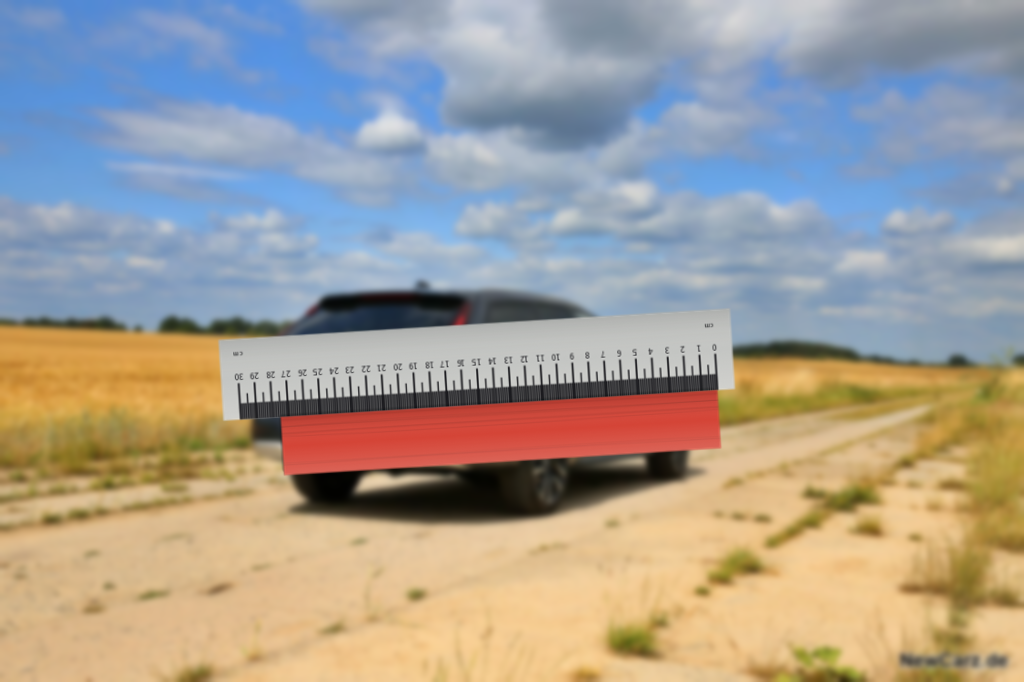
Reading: **27.5** cm
